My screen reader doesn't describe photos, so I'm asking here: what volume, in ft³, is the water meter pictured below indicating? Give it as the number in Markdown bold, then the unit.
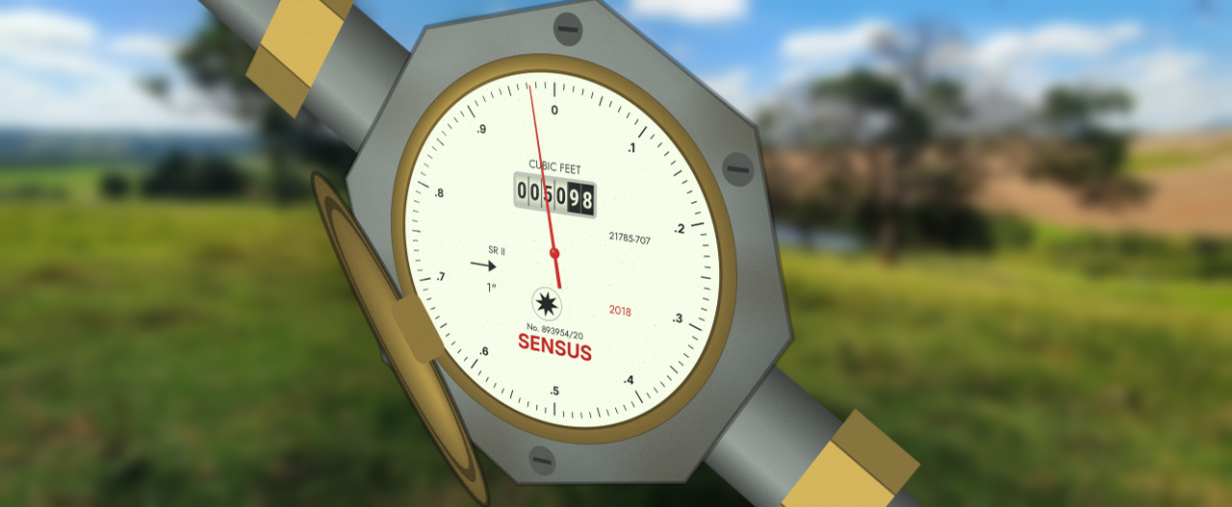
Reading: **5097.97** ft³
